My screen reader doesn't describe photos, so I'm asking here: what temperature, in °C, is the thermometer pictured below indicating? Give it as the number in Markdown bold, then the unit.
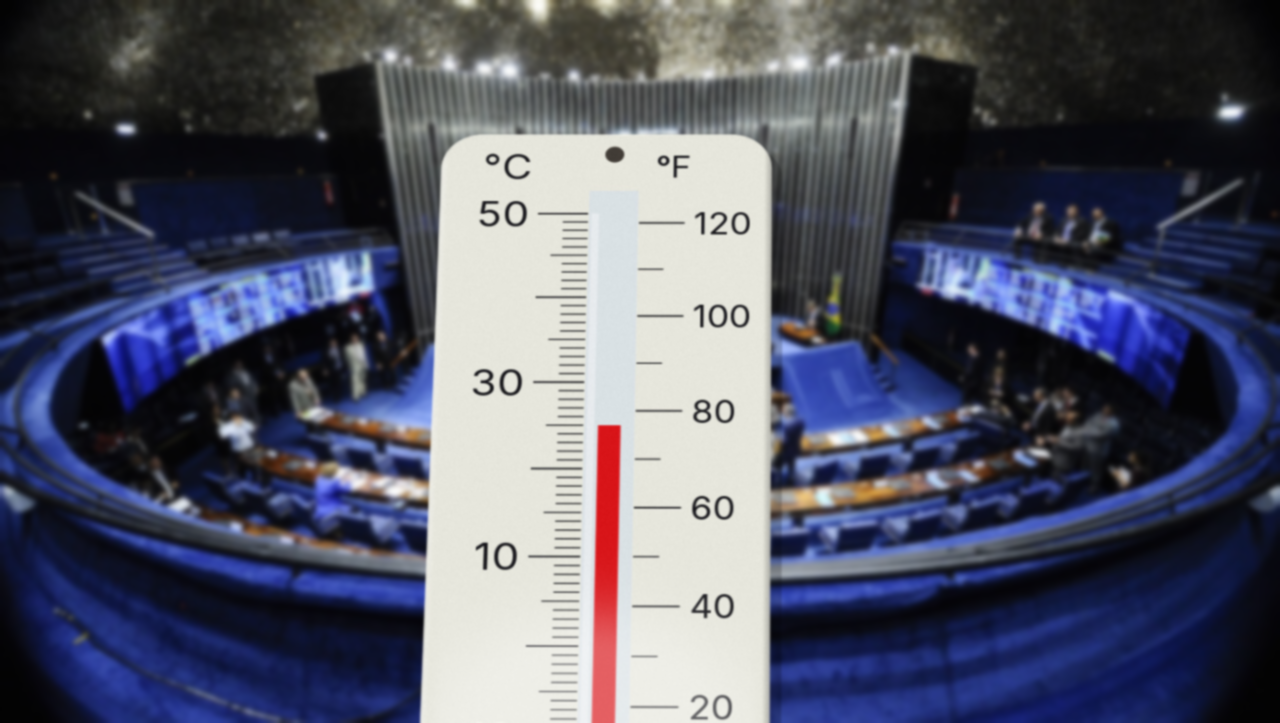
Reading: **25** °C
